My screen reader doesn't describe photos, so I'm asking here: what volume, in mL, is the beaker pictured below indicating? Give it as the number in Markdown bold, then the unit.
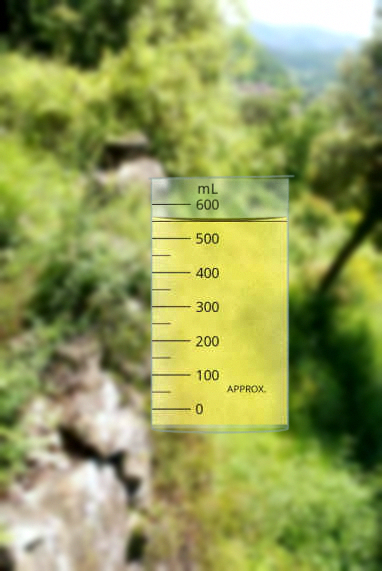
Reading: **550** mL
